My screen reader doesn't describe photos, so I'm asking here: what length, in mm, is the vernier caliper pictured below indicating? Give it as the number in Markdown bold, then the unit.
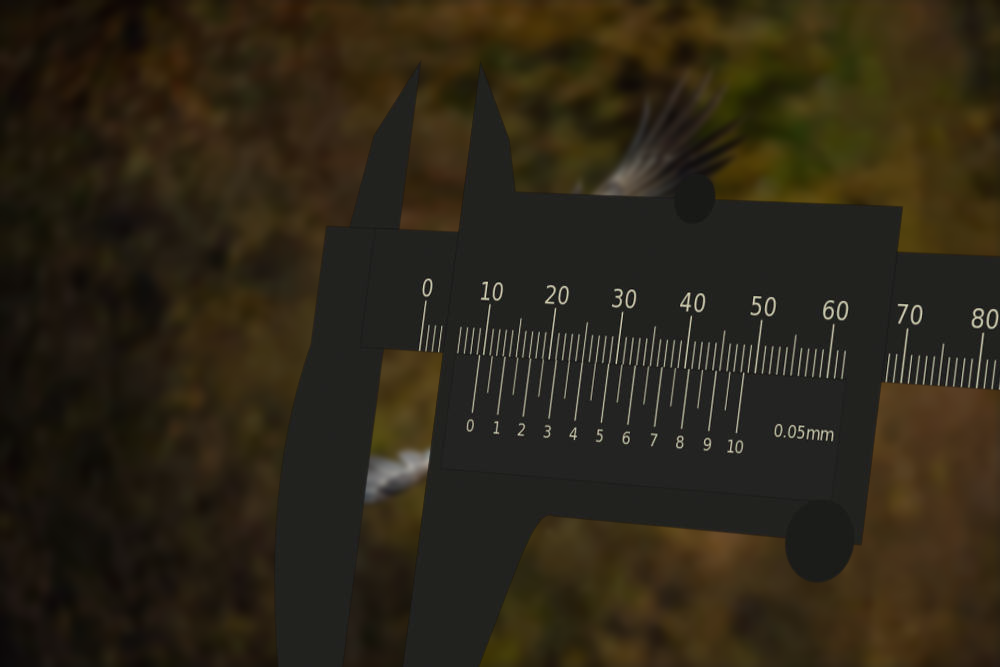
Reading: **9.4** mm
